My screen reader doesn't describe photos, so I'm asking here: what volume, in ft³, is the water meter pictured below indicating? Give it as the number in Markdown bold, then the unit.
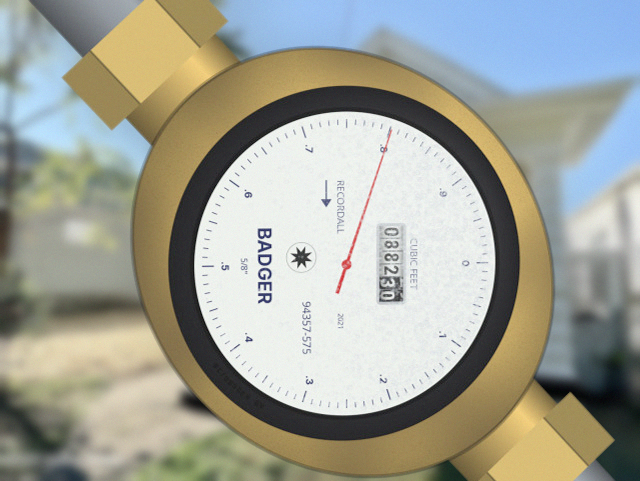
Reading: **88229.80** ft³
